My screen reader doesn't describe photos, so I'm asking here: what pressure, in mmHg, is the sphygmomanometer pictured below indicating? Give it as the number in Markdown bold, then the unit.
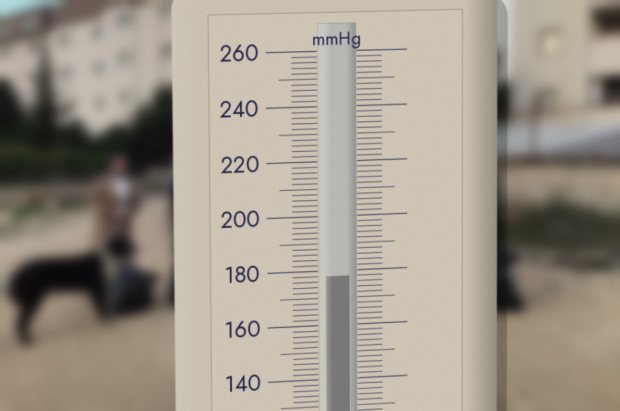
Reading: **178** mmHg
